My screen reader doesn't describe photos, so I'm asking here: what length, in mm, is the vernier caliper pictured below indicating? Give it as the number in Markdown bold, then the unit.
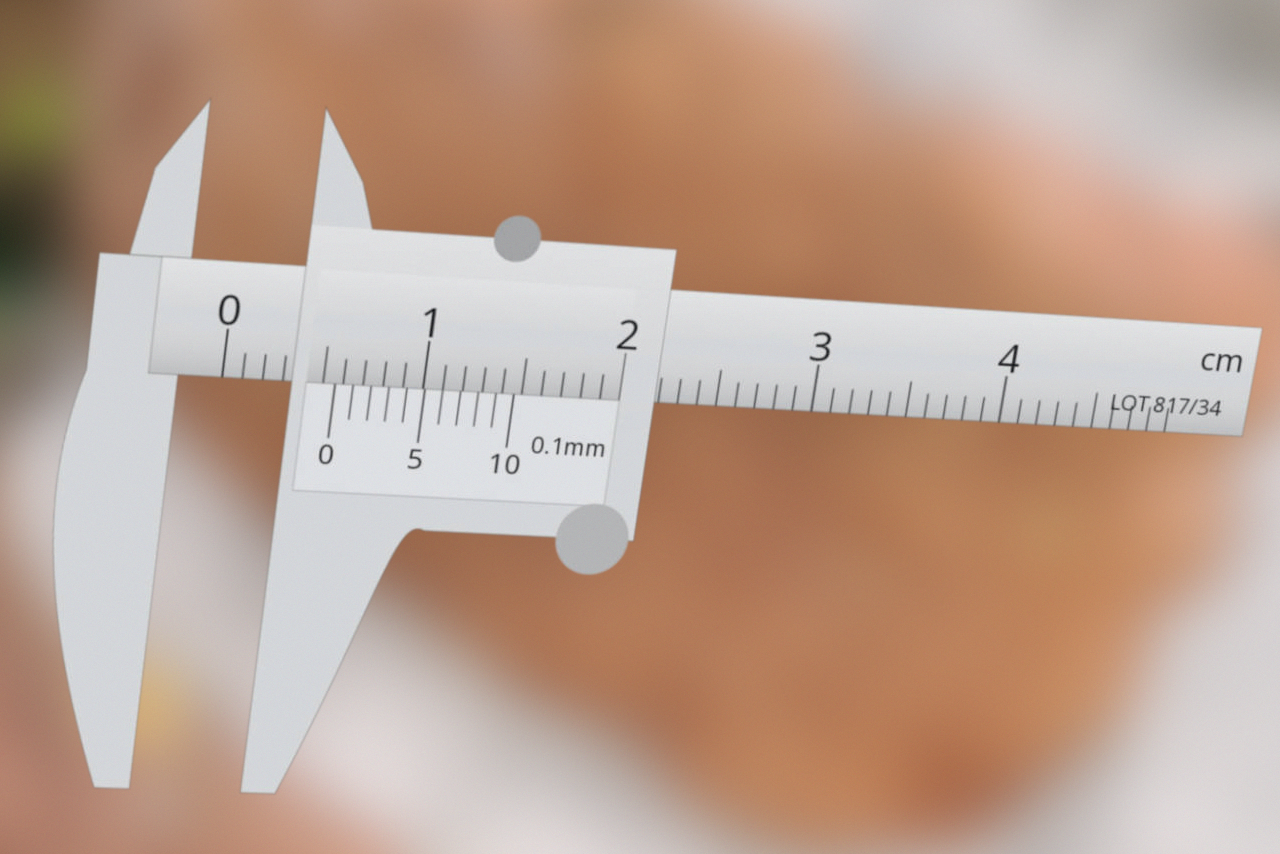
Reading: **5.6** mm
